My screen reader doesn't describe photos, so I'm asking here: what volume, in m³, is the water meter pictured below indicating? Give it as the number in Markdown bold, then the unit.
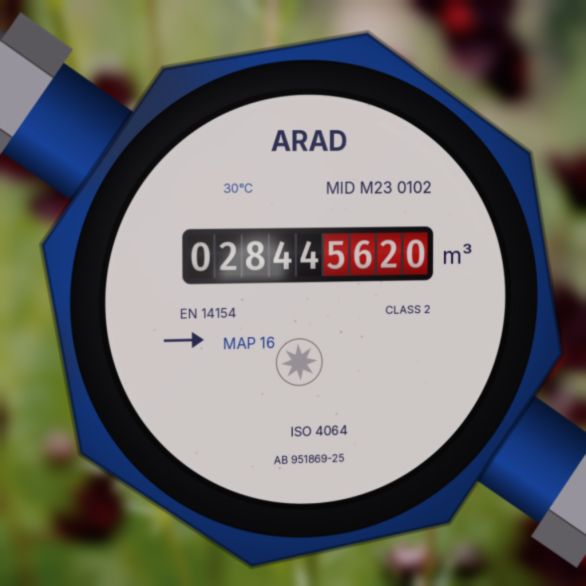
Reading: **2844.5620** m³
